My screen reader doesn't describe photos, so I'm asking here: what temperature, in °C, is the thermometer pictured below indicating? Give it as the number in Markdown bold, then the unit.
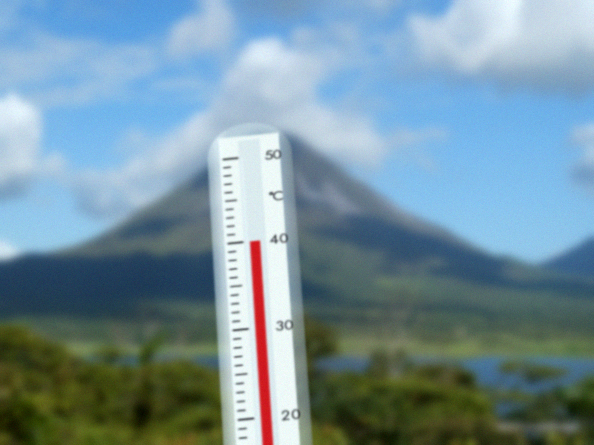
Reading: **40** °C
